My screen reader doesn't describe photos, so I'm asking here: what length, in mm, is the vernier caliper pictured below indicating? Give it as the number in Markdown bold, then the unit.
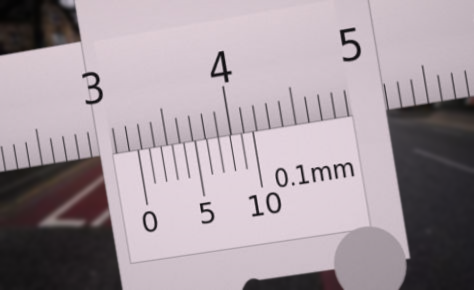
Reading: **32.7** mm
